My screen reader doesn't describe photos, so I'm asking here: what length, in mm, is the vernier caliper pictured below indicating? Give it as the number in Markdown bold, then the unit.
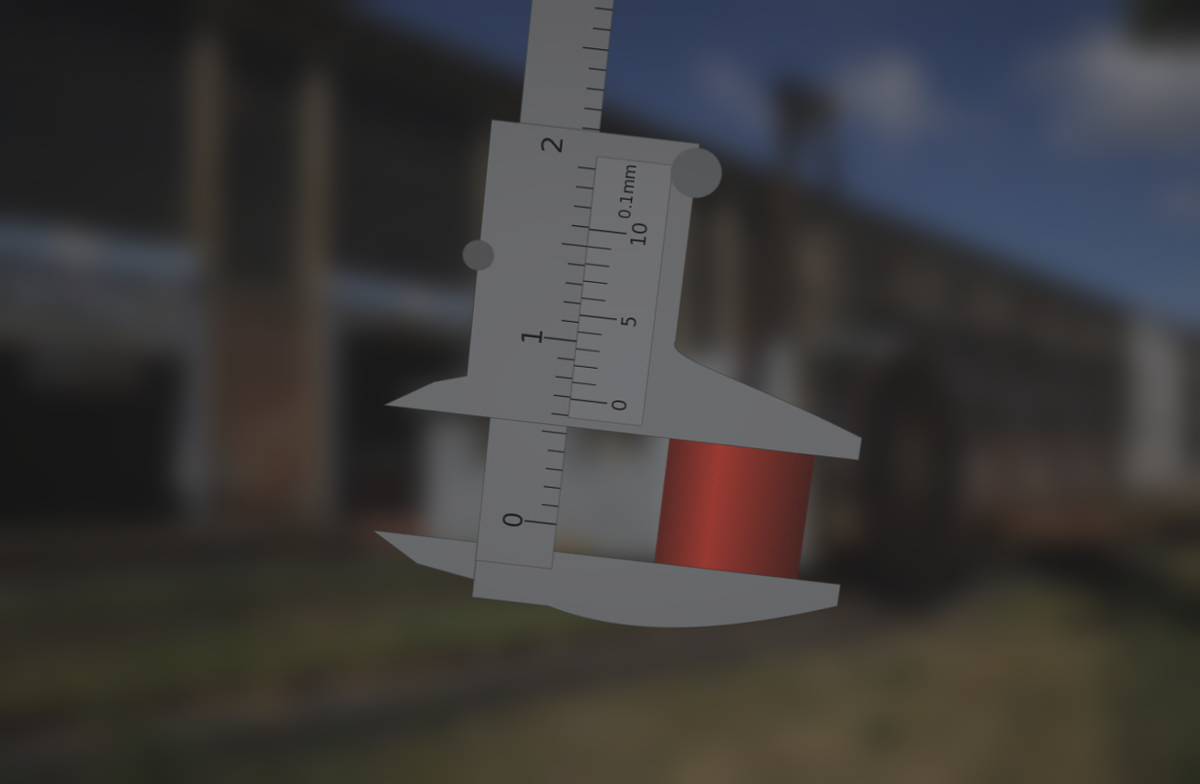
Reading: **6.9** mm
